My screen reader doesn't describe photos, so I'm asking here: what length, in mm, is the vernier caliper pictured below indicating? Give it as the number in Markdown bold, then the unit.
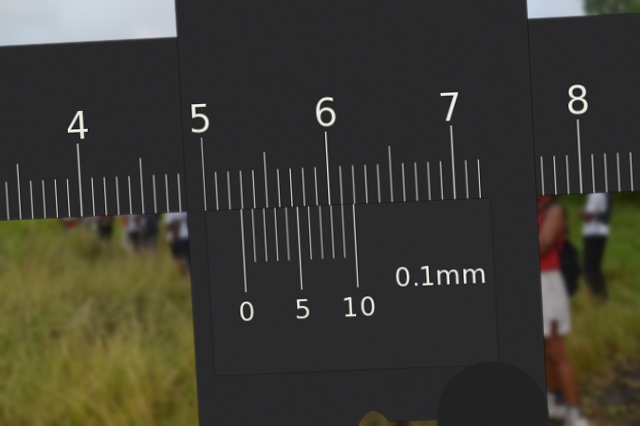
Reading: **52.9** mm
